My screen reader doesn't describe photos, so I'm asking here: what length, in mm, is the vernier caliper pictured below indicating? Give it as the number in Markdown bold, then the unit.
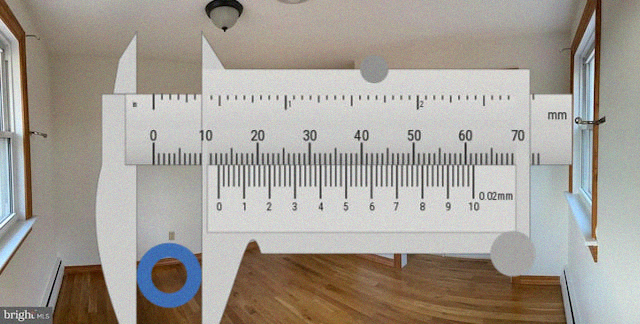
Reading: **12.5** mm
